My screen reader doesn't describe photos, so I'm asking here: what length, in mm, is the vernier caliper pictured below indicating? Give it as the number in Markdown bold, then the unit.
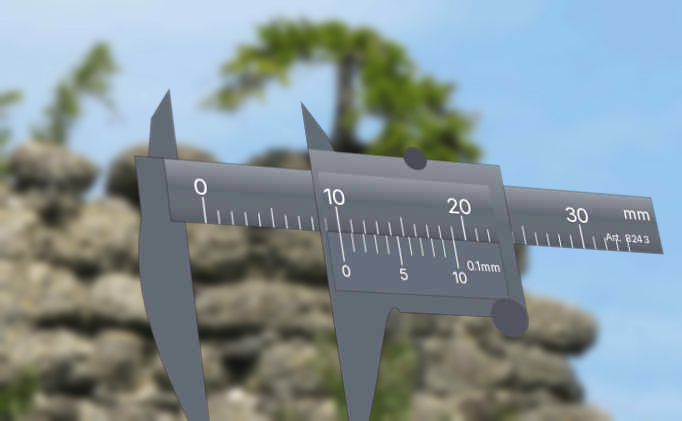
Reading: **10.0** mm
